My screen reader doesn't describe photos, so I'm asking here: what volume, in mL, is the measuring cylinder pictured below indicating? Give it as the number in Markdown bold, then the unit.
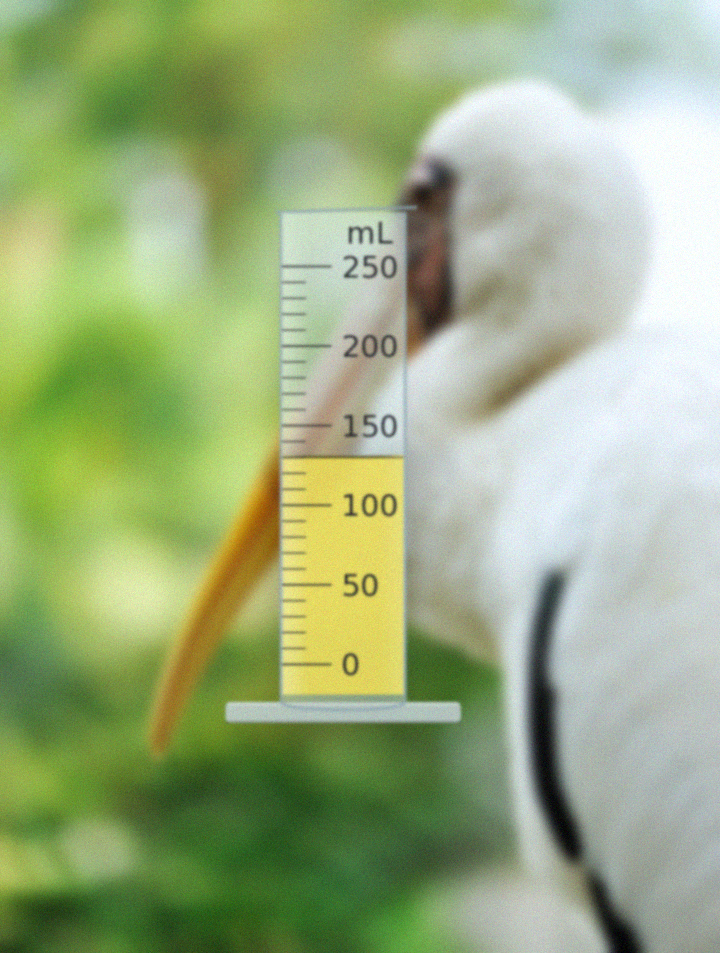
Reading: **130** mL
